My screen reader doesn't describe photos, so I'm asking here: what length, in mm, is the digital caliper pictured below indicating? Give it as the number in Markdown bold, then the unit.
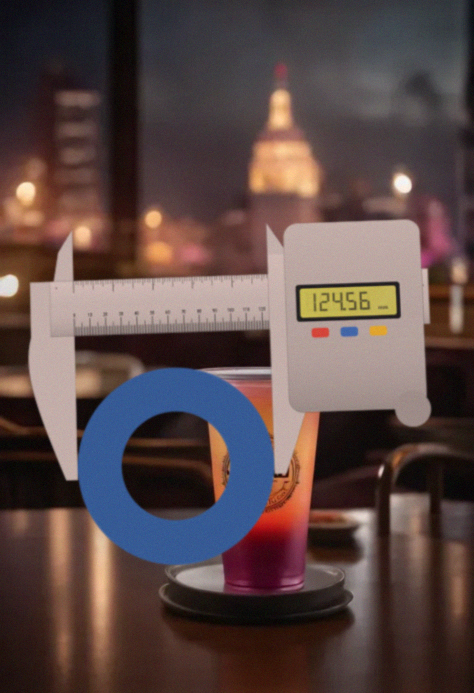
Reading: **124.56** mm
